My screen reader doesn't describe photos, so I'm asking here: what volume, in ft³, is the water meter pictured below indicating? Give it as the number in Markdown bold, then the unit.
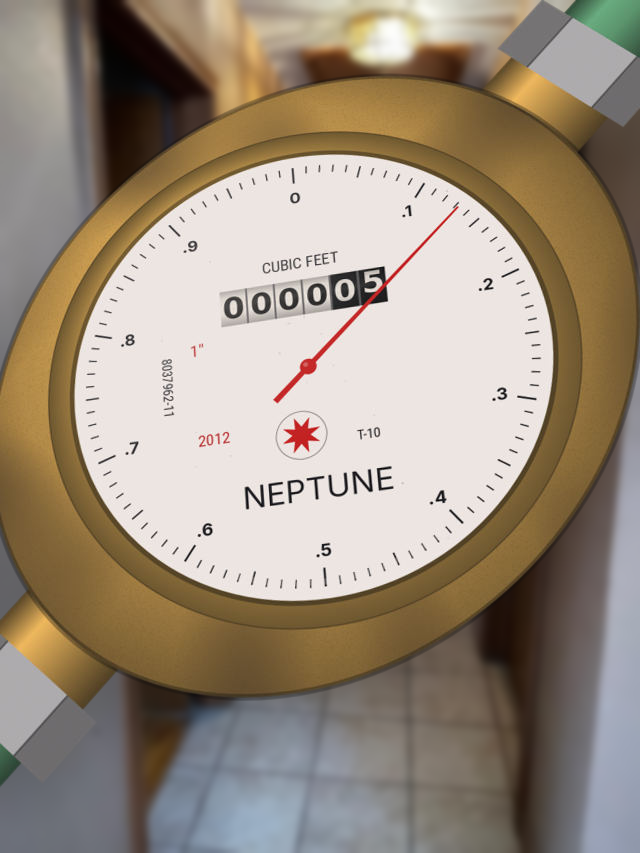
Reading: **5.13** ft³
